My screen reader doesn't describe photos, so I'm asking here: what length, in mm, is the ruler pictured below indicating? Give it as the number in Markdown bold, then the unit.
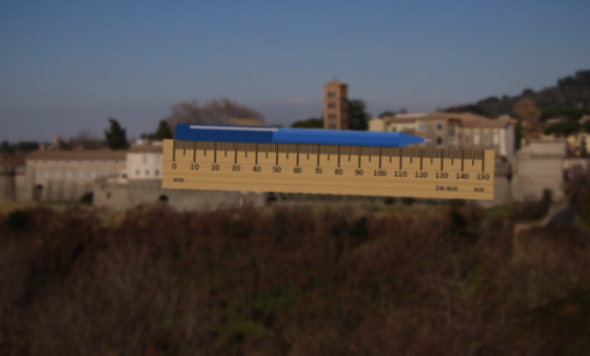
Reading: **125** mm
